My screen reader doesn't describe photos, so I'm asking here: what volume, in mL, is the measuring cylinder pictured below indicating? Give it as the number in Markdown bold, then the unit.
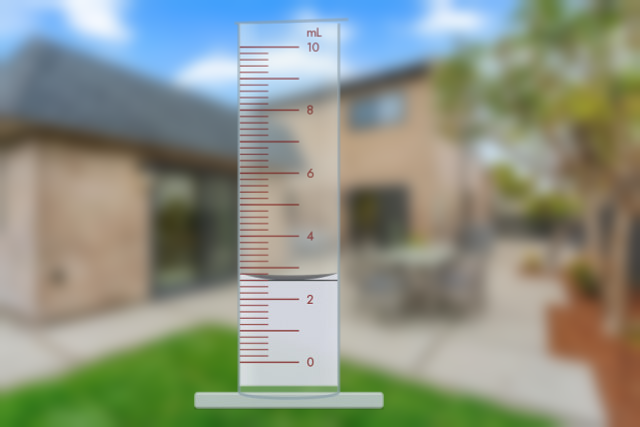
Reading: **2.6** mL
